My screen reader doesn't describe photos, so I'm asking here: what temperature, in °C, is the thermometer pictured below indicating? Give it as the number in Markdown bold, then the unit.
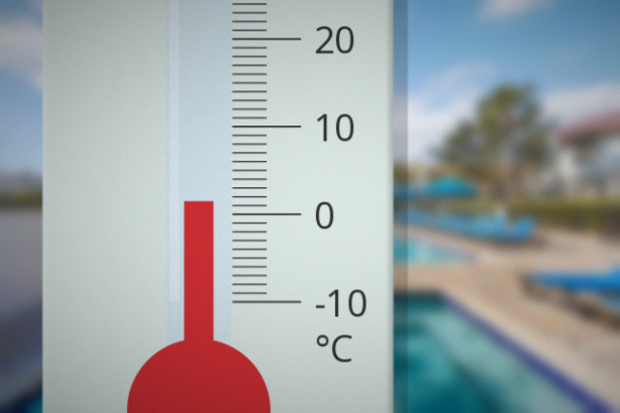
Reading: **1.5** °C
